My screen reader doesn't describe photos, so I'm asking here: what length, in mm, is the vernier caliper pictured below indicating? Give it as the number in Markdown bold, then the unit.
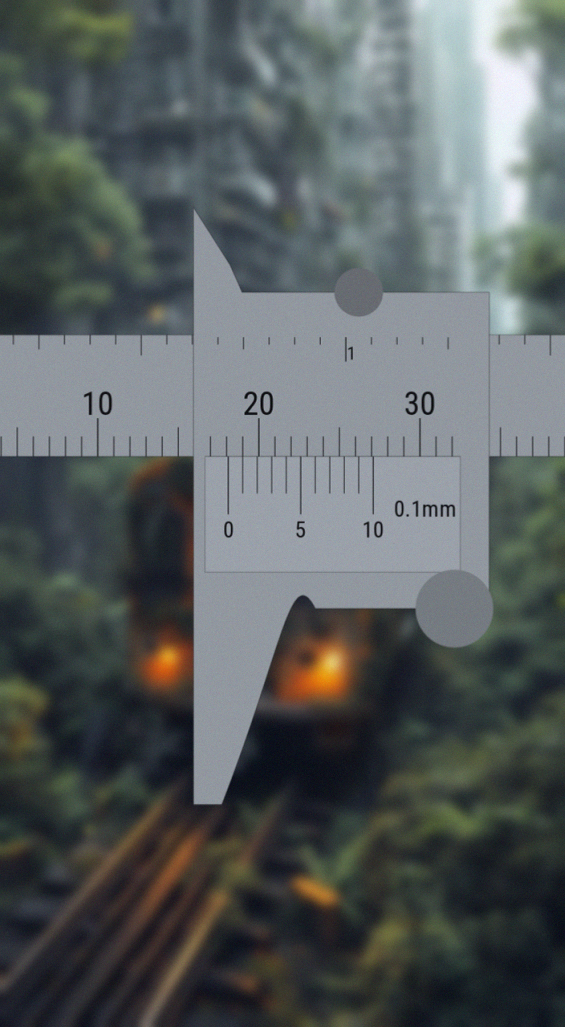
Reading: **18.1** mm
